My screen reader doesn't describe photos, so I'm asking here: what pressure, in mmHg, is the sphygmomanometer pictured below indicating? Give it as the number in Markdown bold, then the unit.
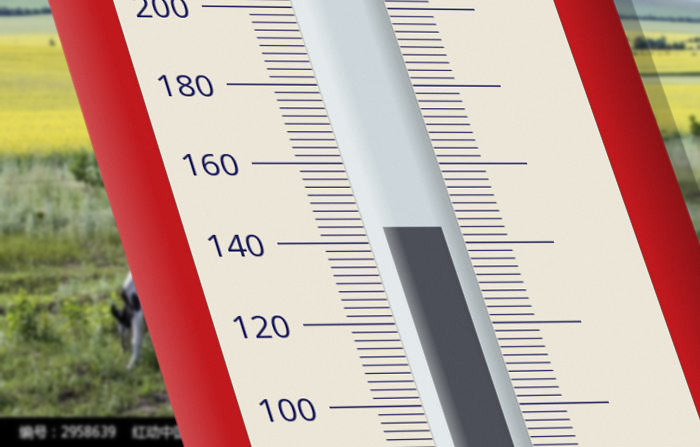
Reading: **144** mmHg
